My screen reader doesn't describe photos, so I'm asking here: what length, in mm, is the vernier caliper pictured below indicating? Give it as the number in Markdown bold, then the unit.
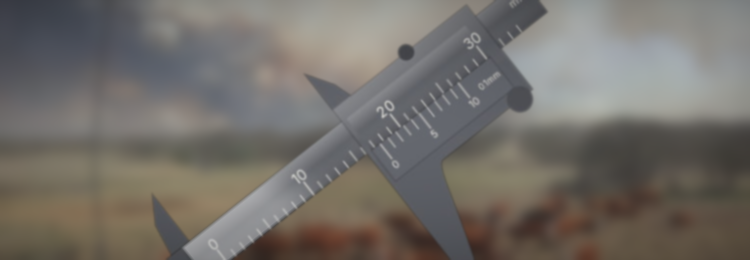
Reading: **17.6** mm
